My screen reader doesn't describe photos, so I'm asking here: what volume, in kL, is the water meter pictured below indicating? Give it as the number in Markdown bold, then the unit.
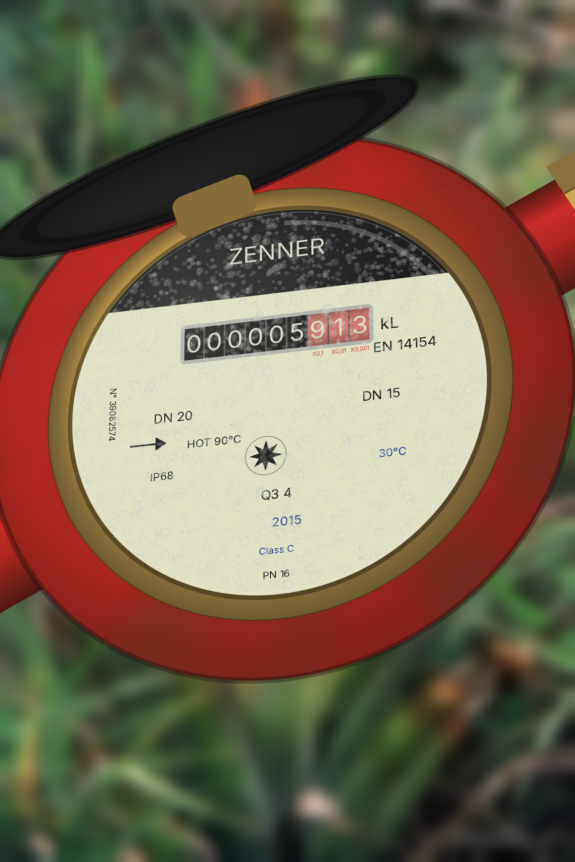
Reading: **5.913** kL
